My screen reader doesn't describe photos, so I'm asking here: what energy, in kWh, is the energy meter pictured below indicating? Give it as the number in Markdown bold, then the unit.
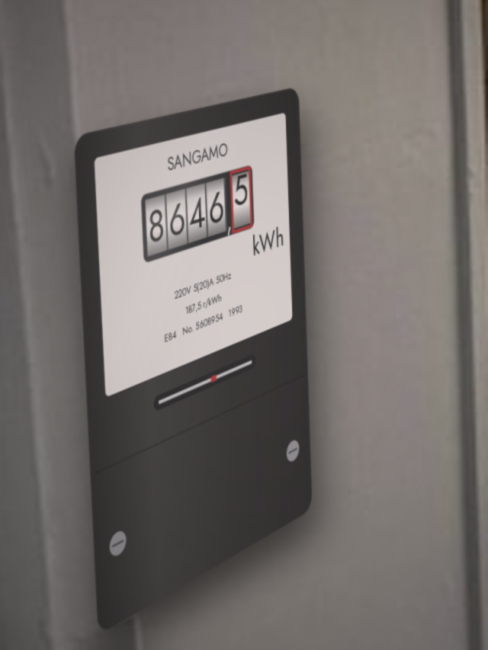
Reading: **8646.5** kWh
